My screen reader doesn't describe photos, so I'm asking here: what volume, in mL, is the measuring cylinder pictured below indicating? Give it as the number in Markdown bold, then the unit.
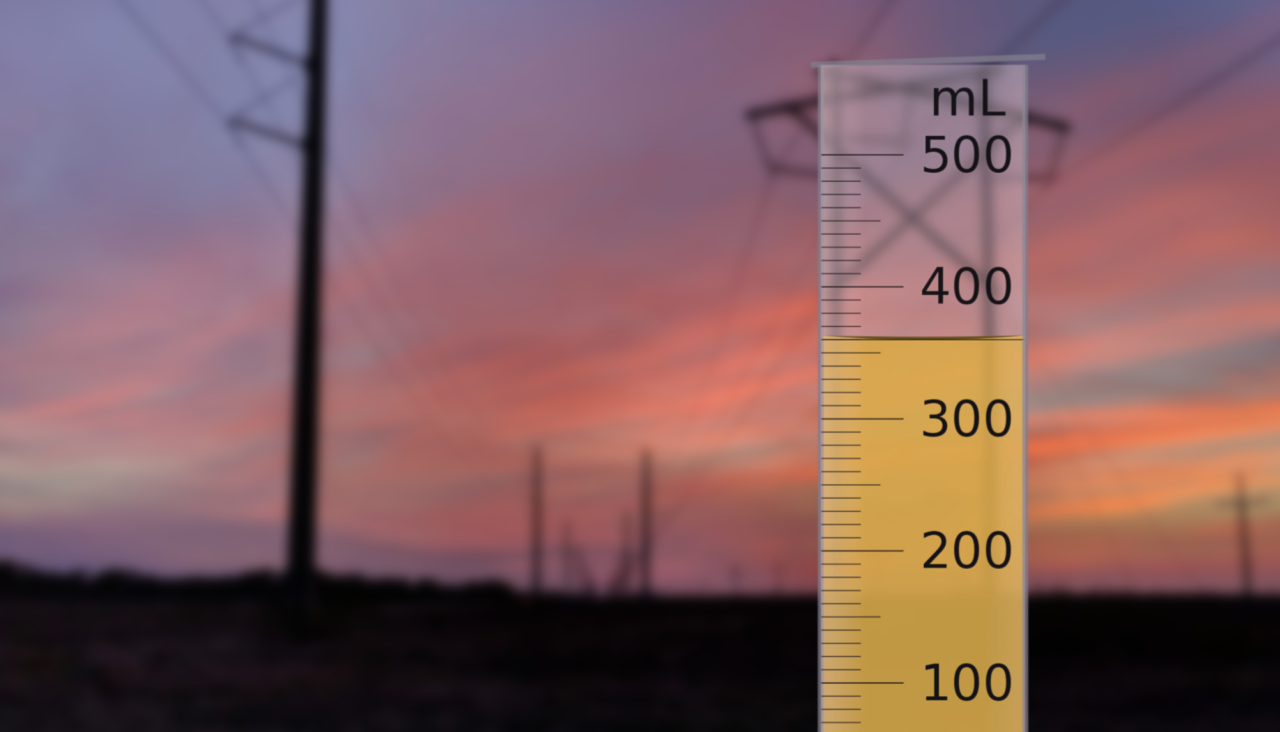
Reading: **360** mL
